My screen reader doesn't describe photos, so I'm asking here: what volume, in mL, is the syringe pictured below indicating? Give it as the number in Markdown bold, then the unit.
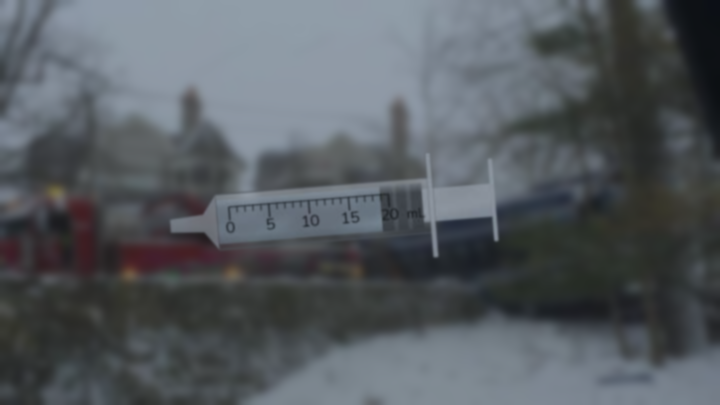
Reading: **19** mL
